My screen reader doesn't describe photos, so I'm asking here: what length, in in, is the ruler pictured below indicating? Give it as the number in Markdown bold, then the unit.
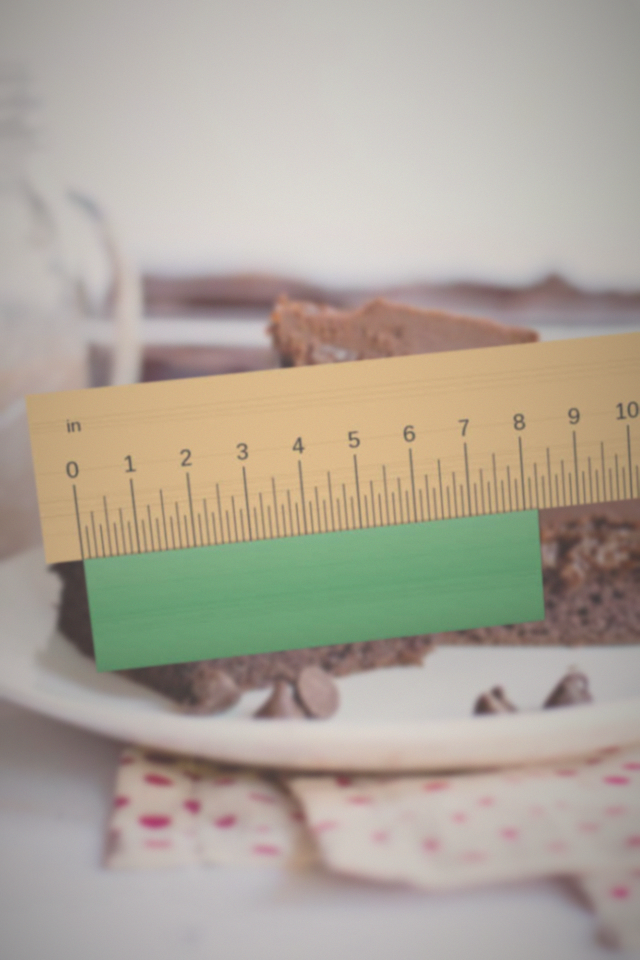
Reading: **8.25** in
